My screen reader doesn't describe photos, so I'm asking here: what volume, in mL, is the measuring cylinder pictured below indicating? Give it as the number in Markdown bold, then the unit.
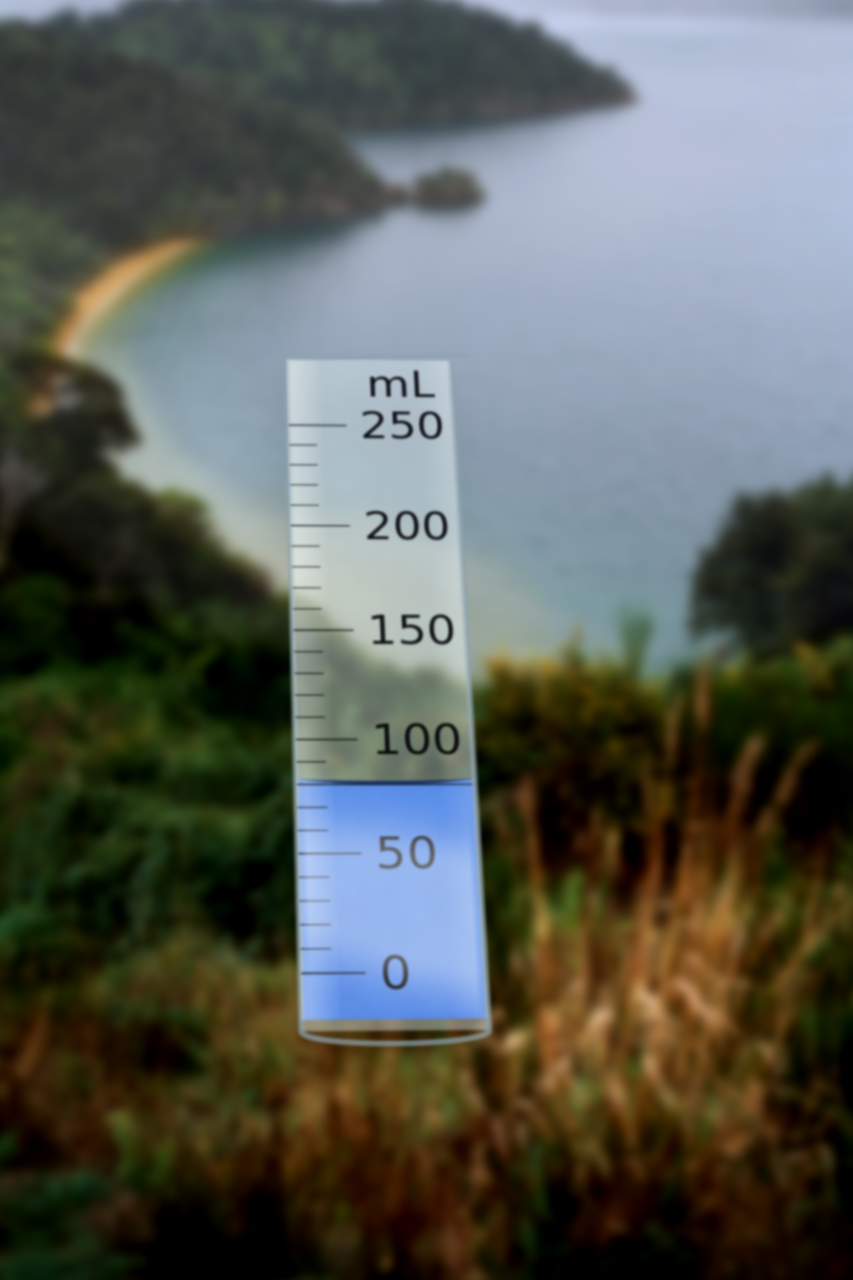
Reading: **80** mL
